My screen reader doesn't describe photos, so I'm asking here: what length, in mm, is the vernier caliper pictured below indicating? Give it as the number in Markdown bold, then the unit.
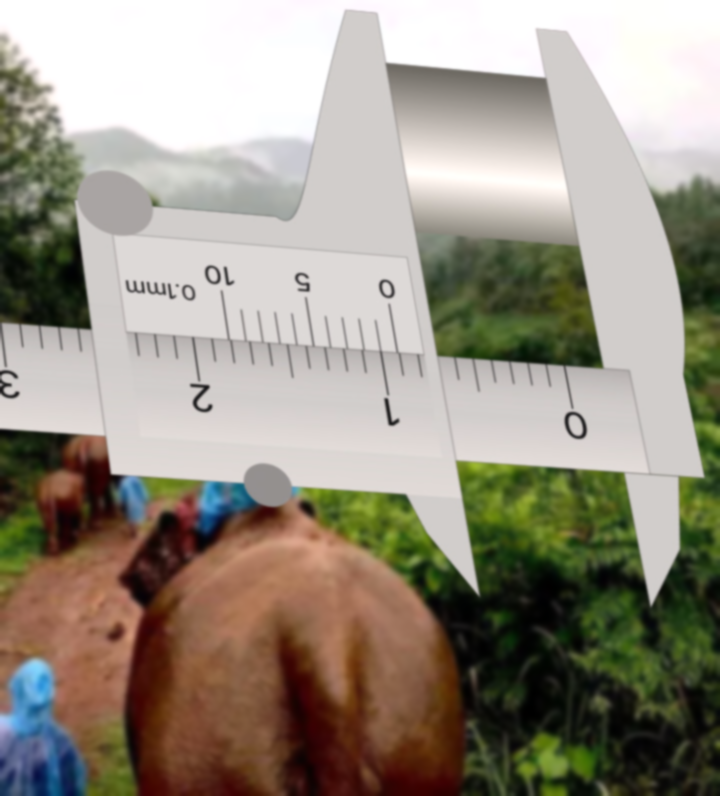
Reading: **9.1** mm
